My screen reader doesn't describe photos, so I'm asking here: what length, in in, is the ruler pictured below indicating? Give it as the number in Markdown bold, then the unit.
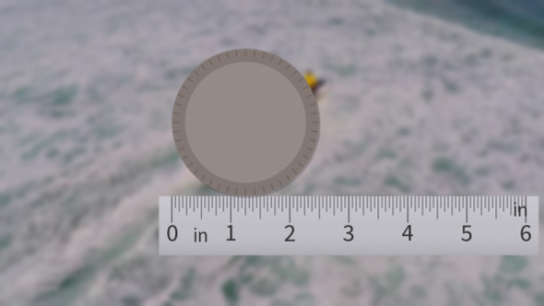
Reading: **2.5** in
